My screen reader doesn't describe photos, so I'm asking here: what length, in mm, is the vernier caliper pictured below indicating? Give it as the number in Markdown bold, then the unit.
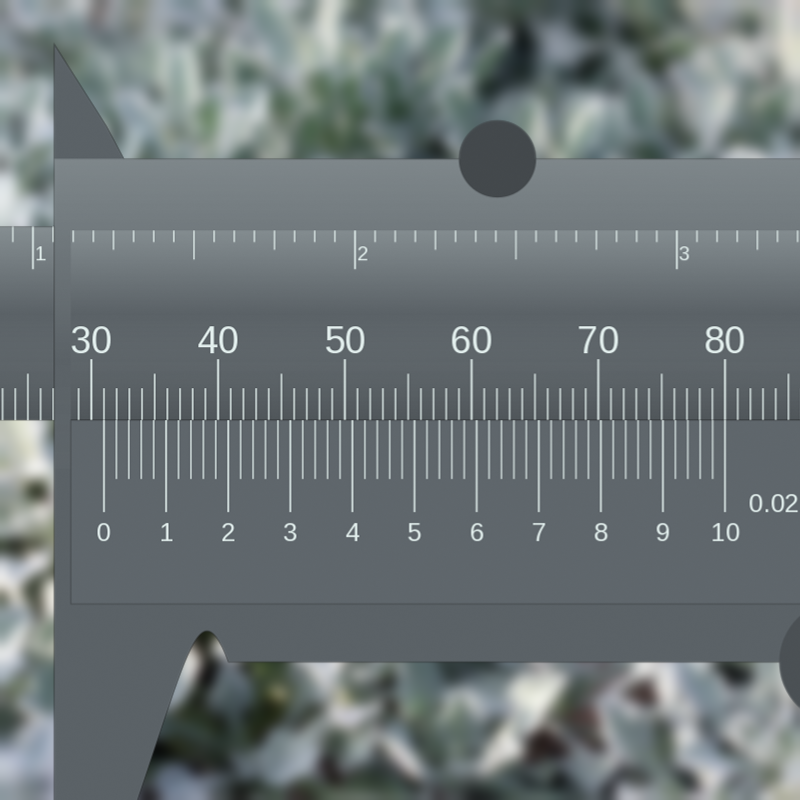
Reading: **31.0** mm
